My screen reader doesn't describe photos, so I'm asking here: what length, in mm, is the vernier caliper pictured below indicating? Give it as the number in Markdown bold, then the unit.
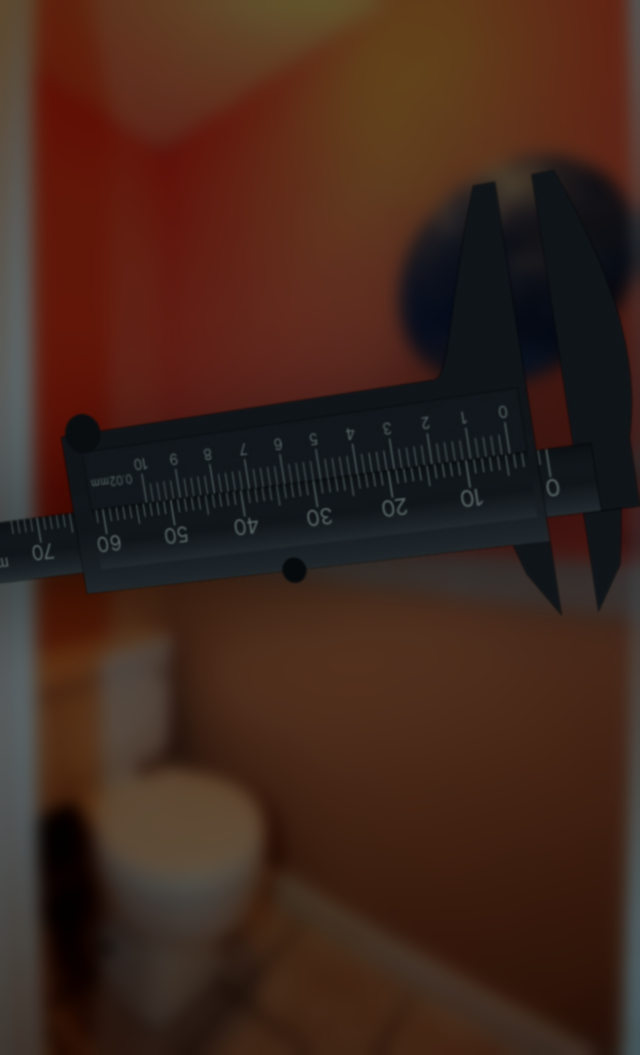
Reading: **4.5** mm
